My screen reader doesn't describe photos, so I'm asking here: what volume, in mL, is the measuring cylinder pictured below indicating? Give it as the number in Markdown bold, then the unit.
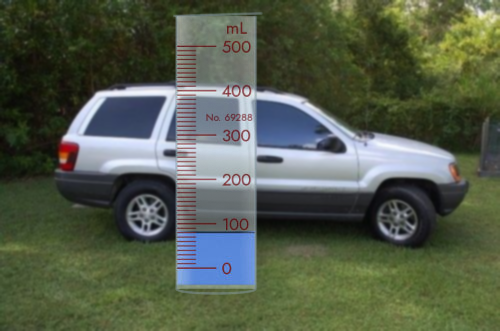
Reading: **80** mL
